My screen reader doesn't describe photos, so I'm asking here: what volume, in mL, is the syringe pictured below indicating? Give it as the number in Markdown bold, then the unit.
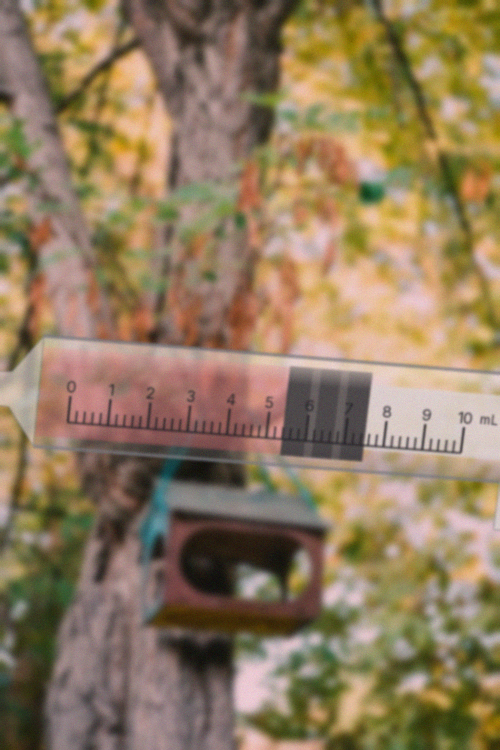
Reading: **5.4** mL
